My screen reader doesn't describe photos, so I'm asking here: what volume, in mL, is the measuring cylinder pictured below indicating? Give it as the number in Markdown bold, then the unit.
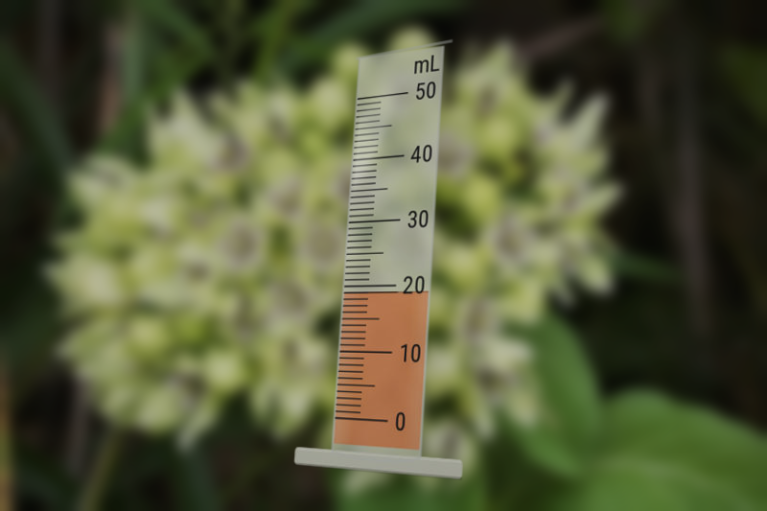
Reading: **19** mL
